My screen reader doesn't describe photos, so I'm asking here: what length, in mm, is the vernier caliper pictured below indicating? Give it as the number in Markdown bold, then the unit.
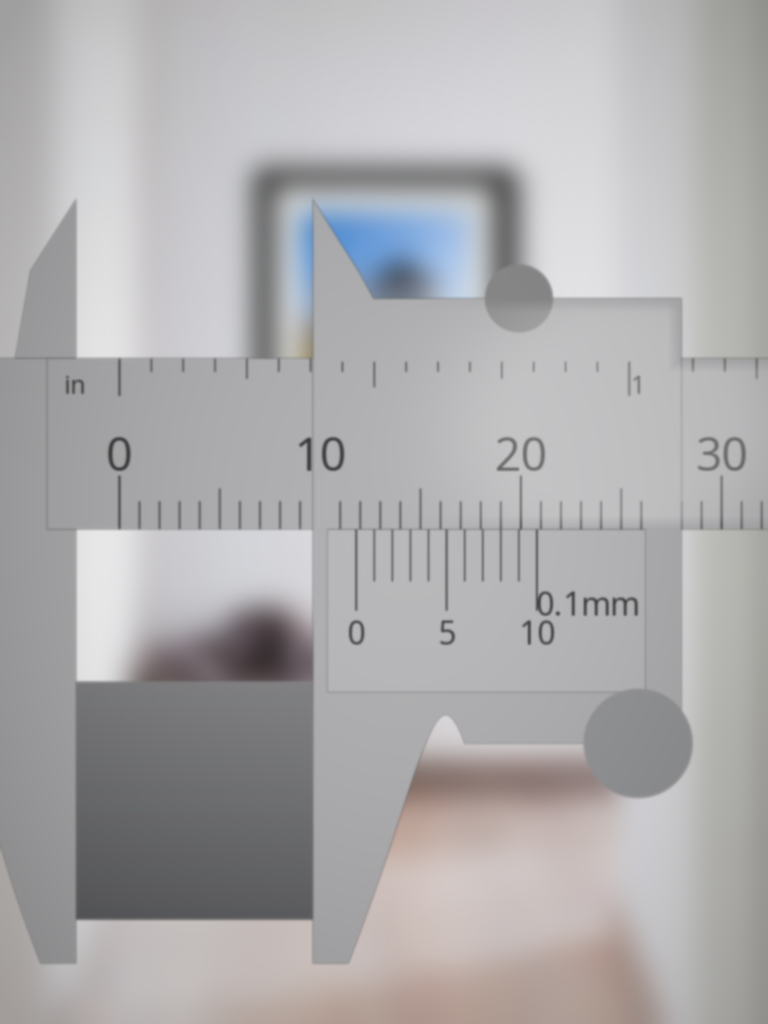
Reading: **11.8** mm
